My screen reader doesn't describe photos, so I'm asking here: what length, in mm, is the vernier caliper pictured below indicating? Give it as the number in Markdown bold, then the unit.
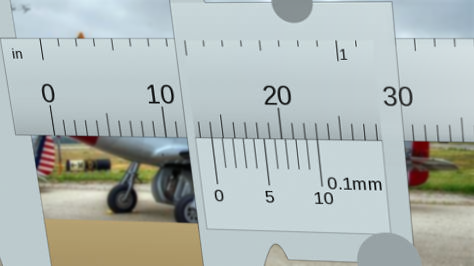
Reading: **14.0** mm
